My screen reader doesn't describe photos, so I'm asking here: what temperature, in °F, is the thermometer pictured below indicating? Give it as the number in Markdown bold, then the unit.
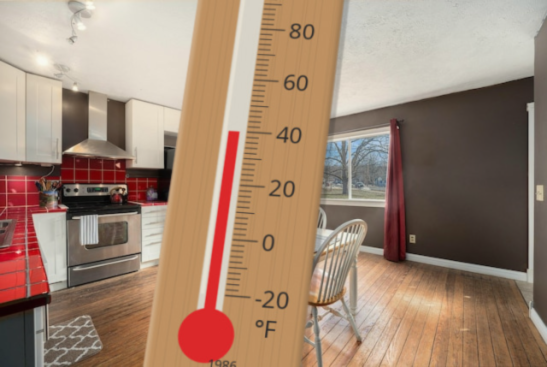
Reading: **40** °F
